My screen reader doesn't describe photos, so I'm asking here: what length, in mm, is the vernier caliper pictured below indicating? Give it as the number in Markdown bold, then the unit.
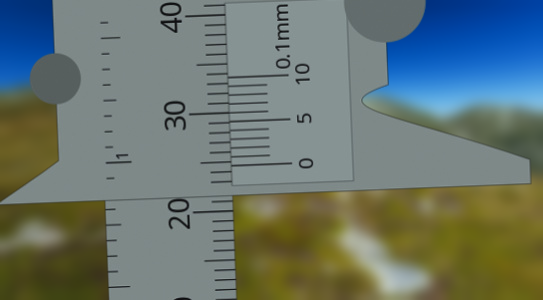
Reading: **24.6** mm
